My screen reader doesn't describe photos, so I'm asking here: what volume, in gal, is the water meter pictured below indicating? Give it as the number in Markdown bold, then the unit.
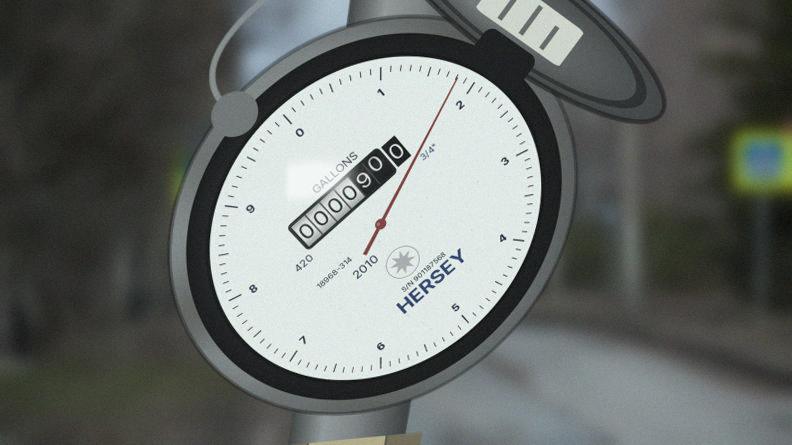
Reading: **901.8** gal
